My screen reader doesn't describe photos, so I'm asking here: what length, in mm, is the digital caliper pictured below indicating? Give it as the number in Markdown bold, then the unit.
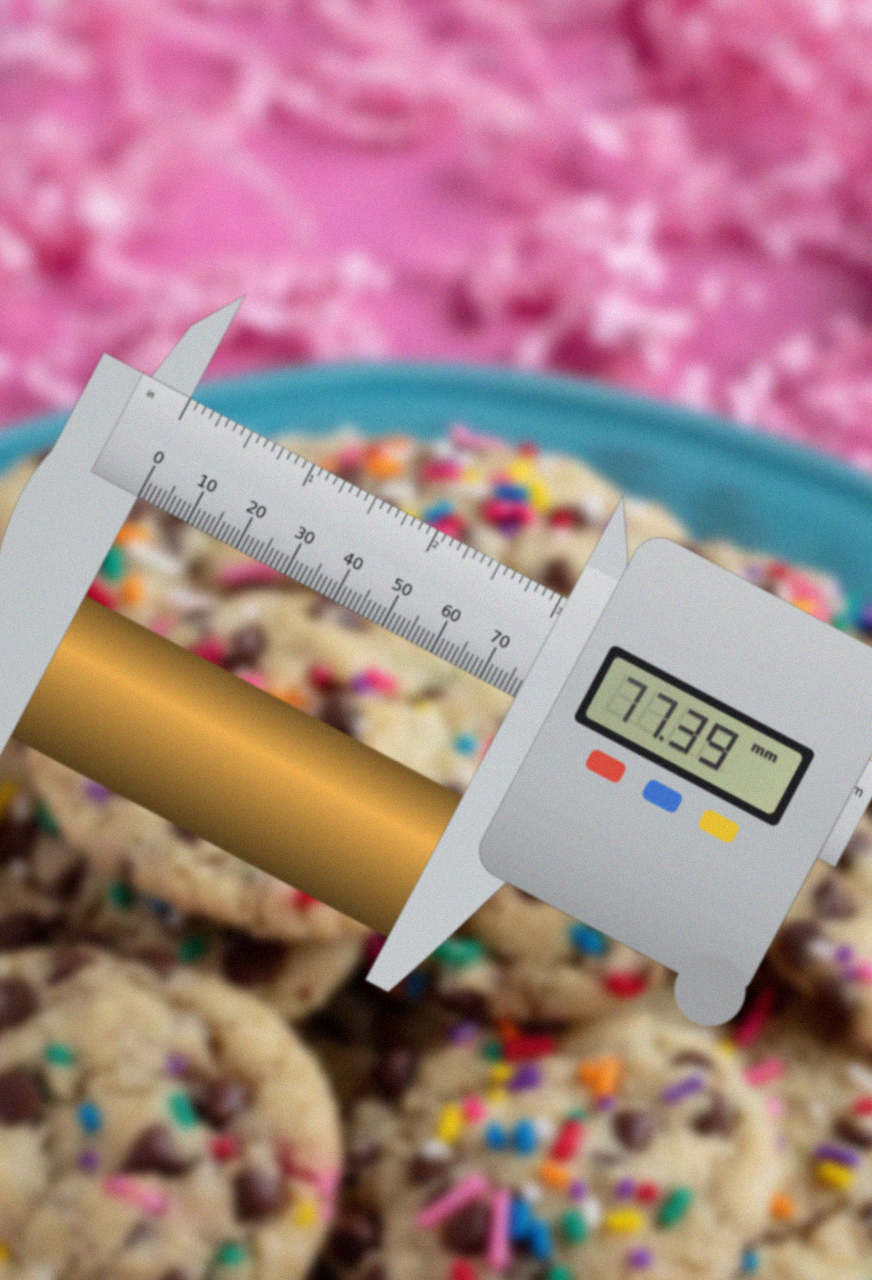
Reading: **77.39** mm
